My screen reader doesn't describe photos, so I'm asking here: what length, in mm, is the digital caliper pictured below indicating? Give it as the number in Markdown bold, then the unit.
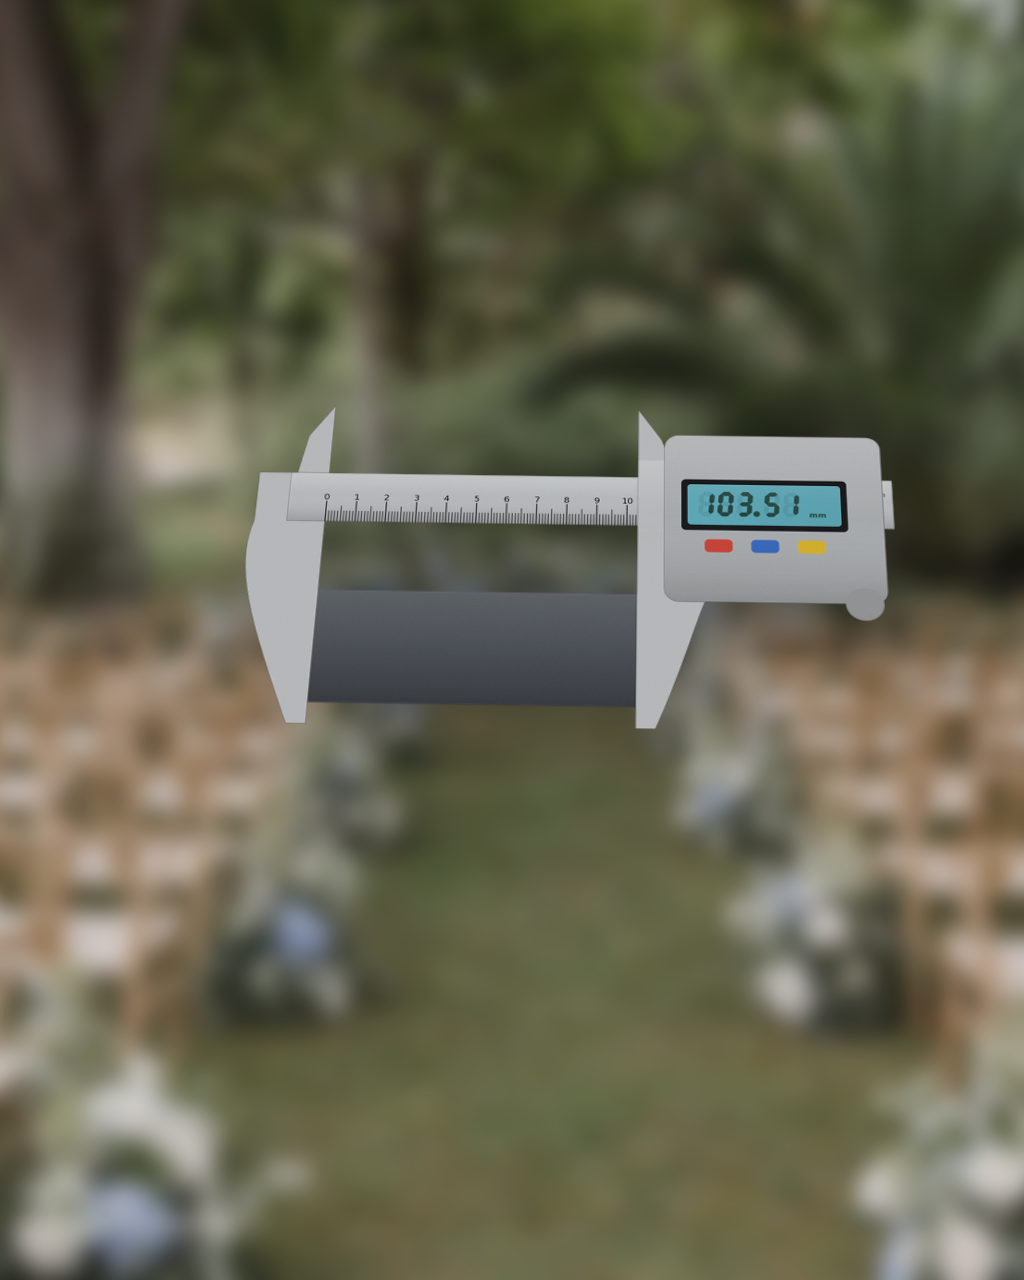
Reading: **103.51** mm
